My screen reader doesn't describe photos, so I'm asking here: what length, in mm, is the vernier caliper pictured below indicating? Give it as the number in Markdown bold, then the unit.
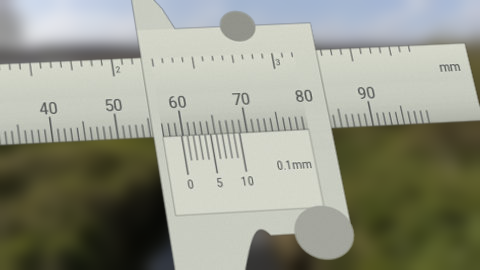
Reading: **59.8** mm
